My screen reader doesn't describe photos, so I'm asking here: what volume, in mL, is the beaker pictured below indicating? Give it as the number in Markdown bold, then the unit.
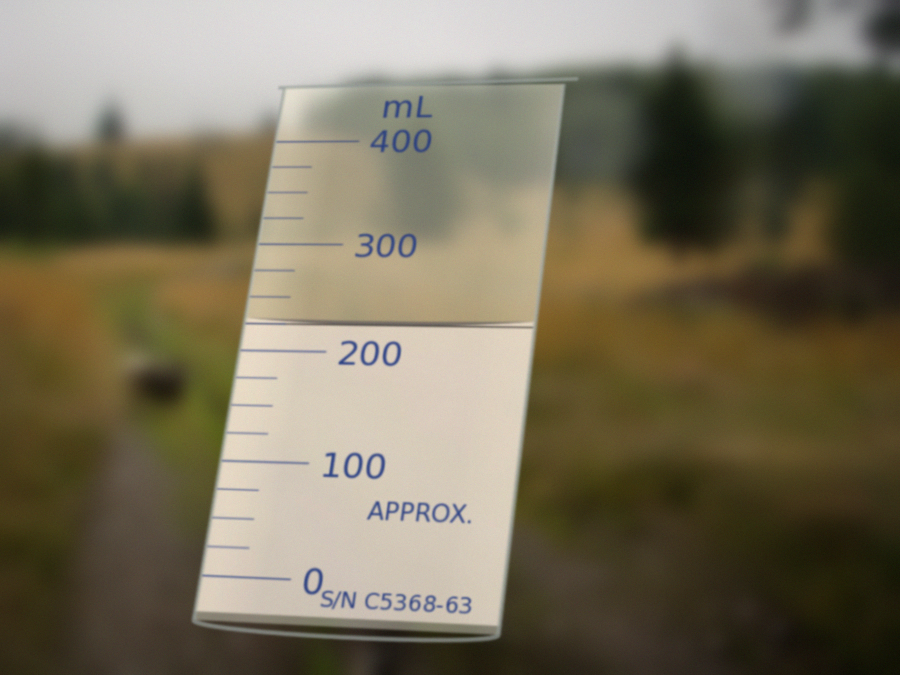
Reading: **225** mL
